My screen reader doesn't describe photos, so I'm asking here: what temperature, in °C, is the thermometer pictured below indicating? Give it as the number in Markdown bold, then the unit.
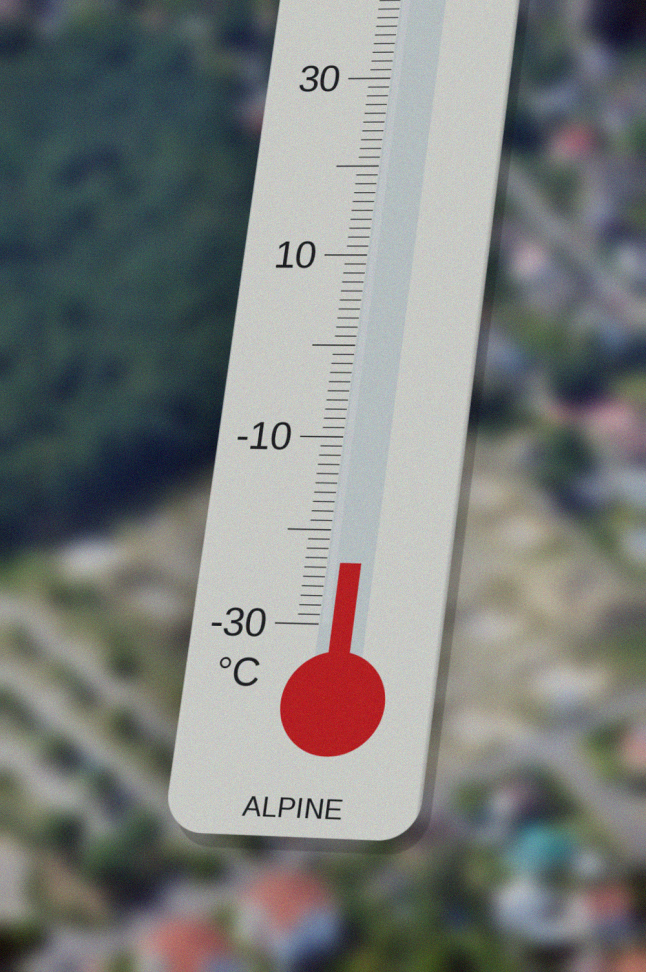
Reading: **-23.5** °C
